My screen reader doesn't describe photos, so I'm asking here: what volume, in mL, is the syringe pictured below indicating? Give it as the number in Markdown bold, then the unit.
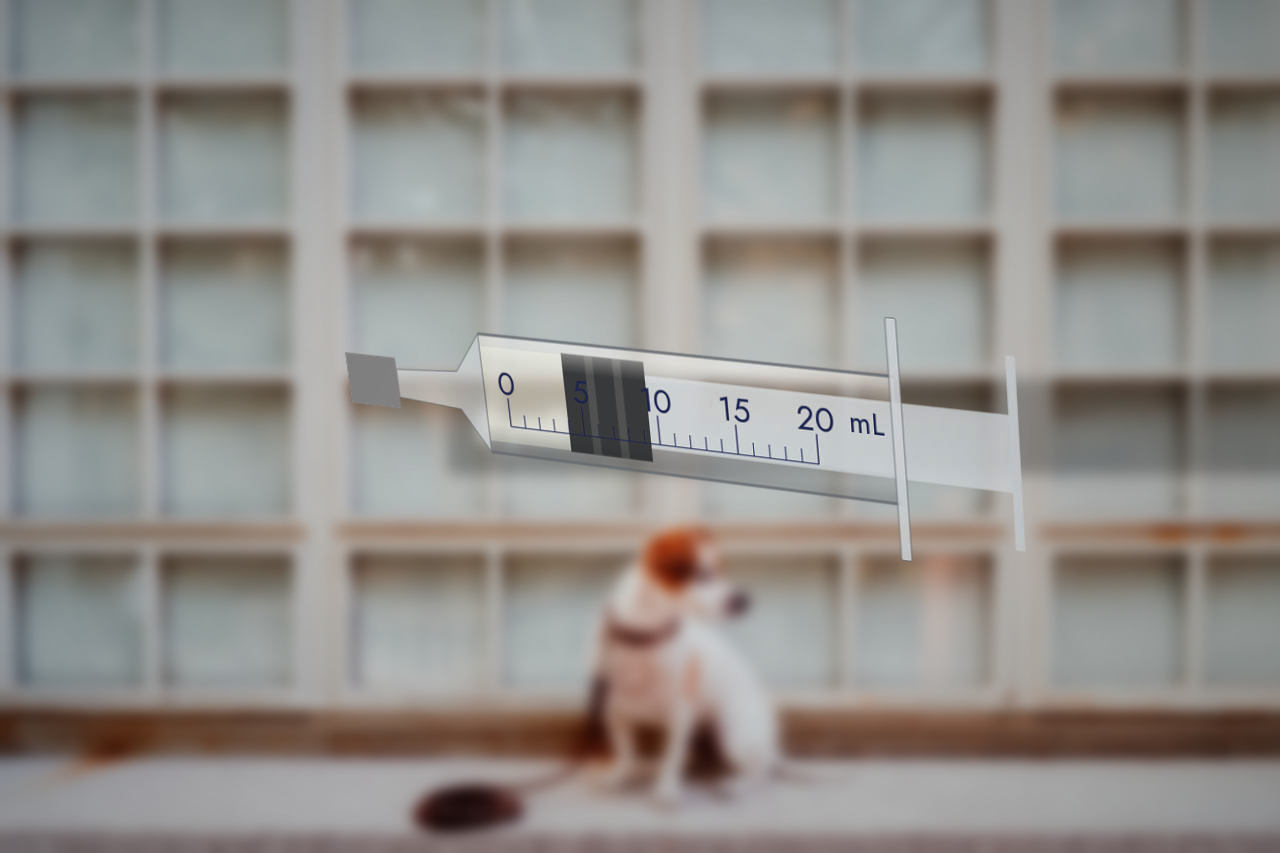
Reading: **4** mL
